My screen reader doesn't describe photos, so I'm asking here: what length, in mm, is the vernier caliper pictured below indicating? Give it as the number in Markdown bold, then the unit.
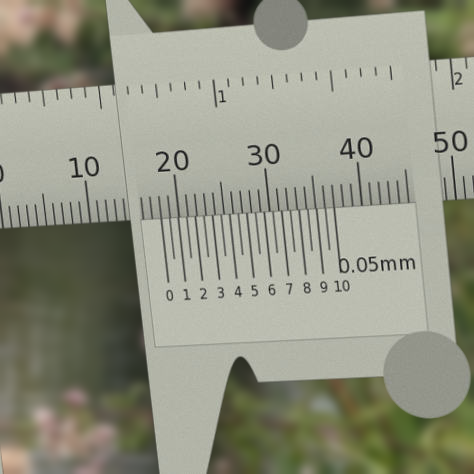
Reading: **18.0** mm
